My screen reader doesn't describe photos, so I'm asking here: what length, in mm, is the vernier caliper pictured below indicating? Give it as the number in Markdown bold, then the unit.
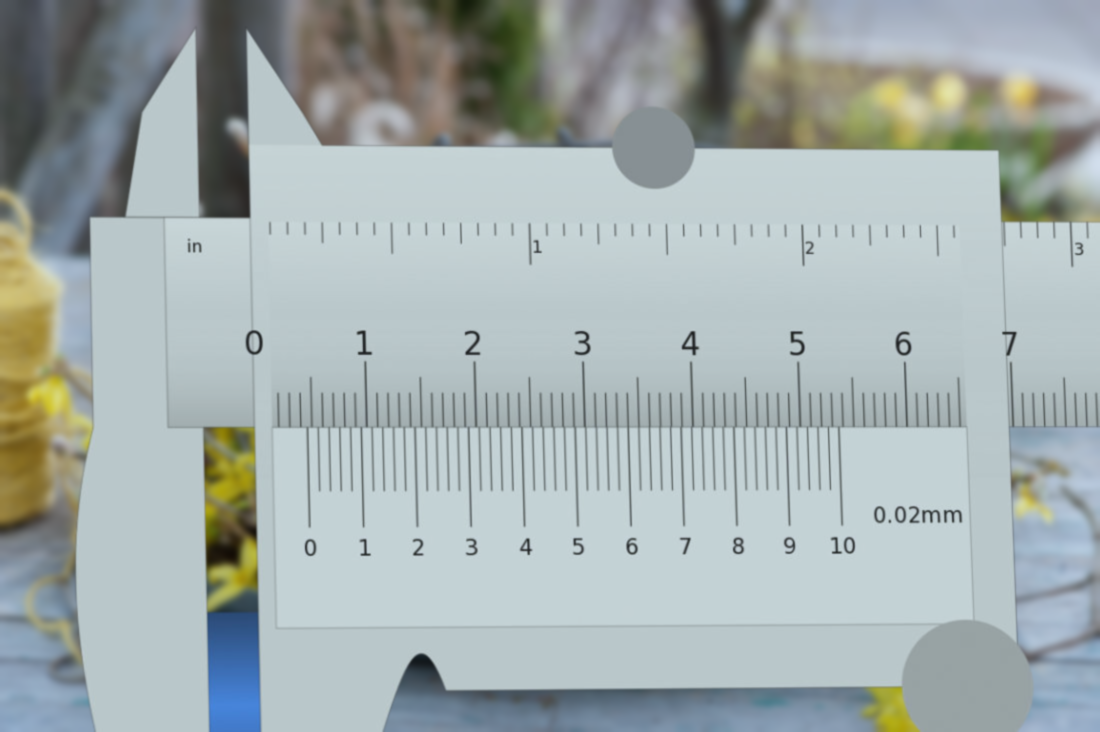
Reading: **4.6** mm
